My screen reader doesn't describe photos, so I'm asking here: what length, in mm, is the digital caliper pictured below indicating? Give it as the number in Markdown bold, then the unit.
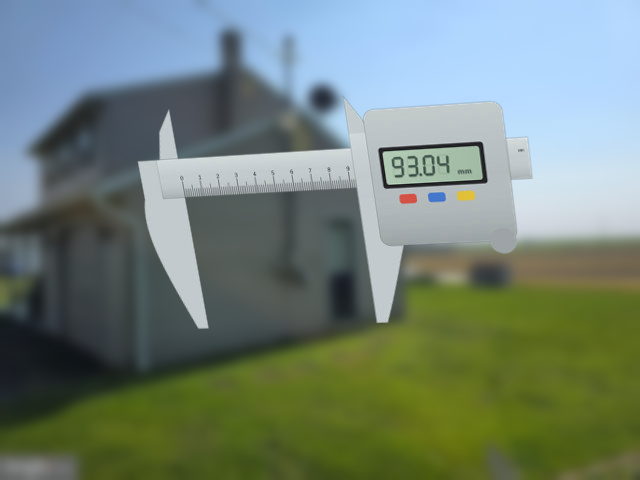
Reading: **93.04** mm
